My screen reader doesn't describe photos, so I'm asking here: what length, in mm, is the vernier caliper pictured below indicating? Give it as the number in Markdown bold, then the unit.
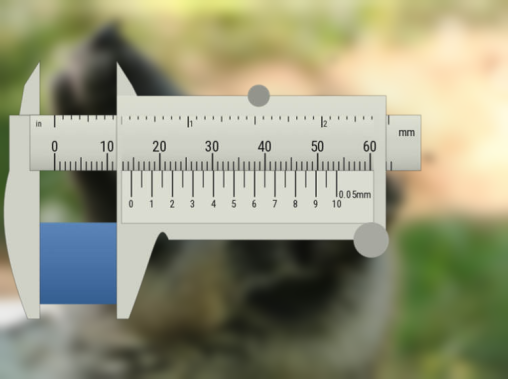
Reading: **14.6** mm
